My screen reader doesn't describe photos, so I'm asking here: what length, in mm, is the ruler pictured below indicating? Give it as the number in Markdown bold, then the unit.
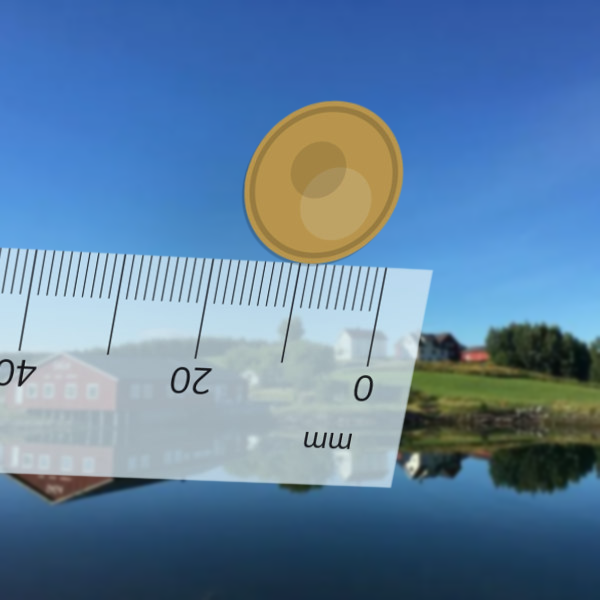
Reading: **18** mm
